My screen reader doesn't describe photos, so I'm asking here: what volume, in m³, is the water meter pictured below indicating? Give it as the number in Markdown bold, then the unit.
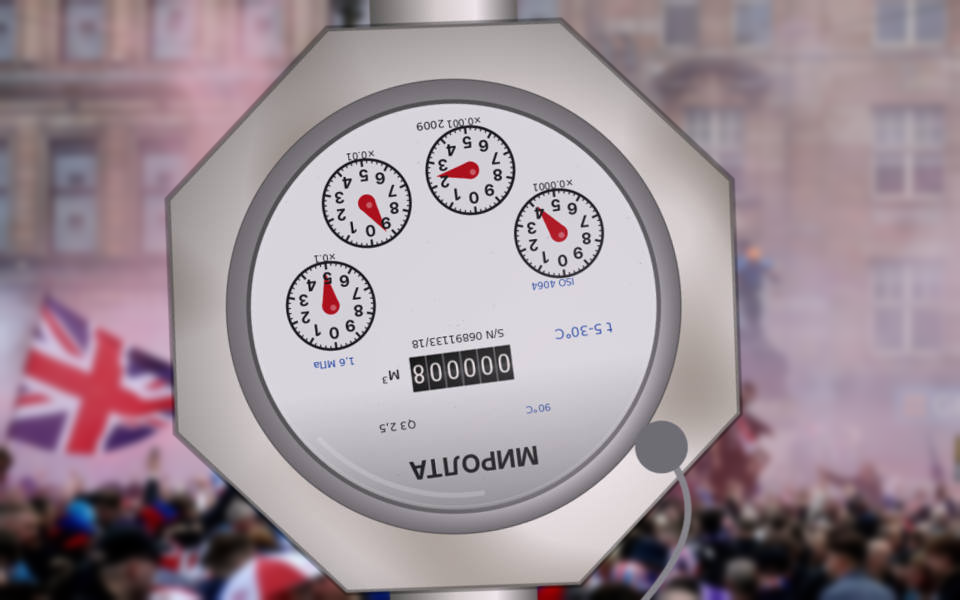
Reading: **8.4924** m³
